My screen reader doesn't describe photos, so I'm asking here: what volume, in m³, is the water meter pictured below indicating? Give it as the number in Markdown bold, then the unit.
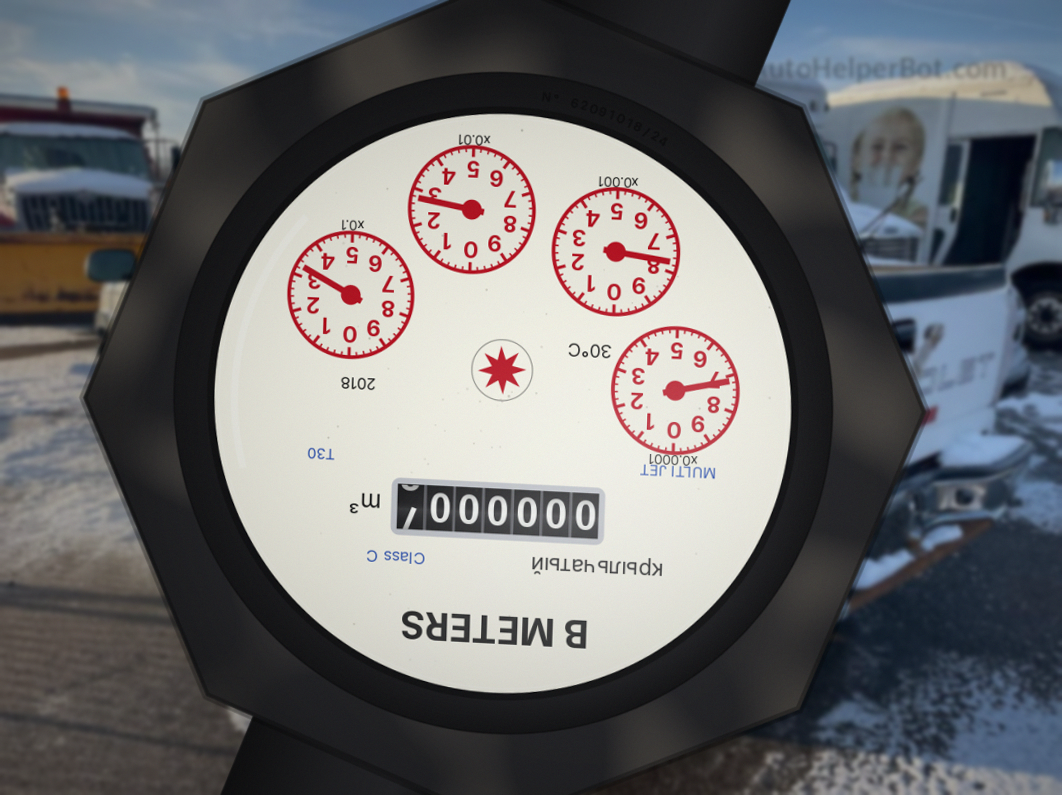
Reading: **7.3277** m³
